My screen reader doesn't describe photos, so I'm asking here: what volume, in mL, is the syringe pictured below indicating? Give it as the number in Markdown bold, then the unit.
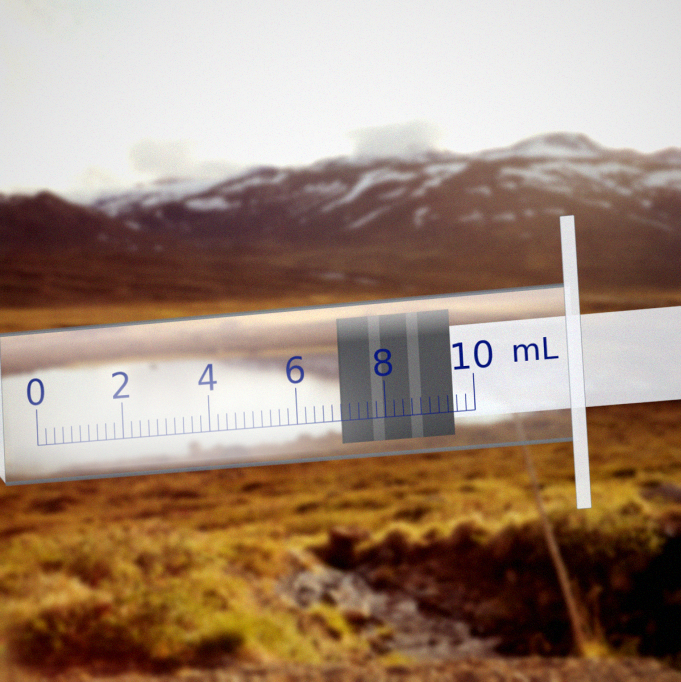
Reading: **7** mL
